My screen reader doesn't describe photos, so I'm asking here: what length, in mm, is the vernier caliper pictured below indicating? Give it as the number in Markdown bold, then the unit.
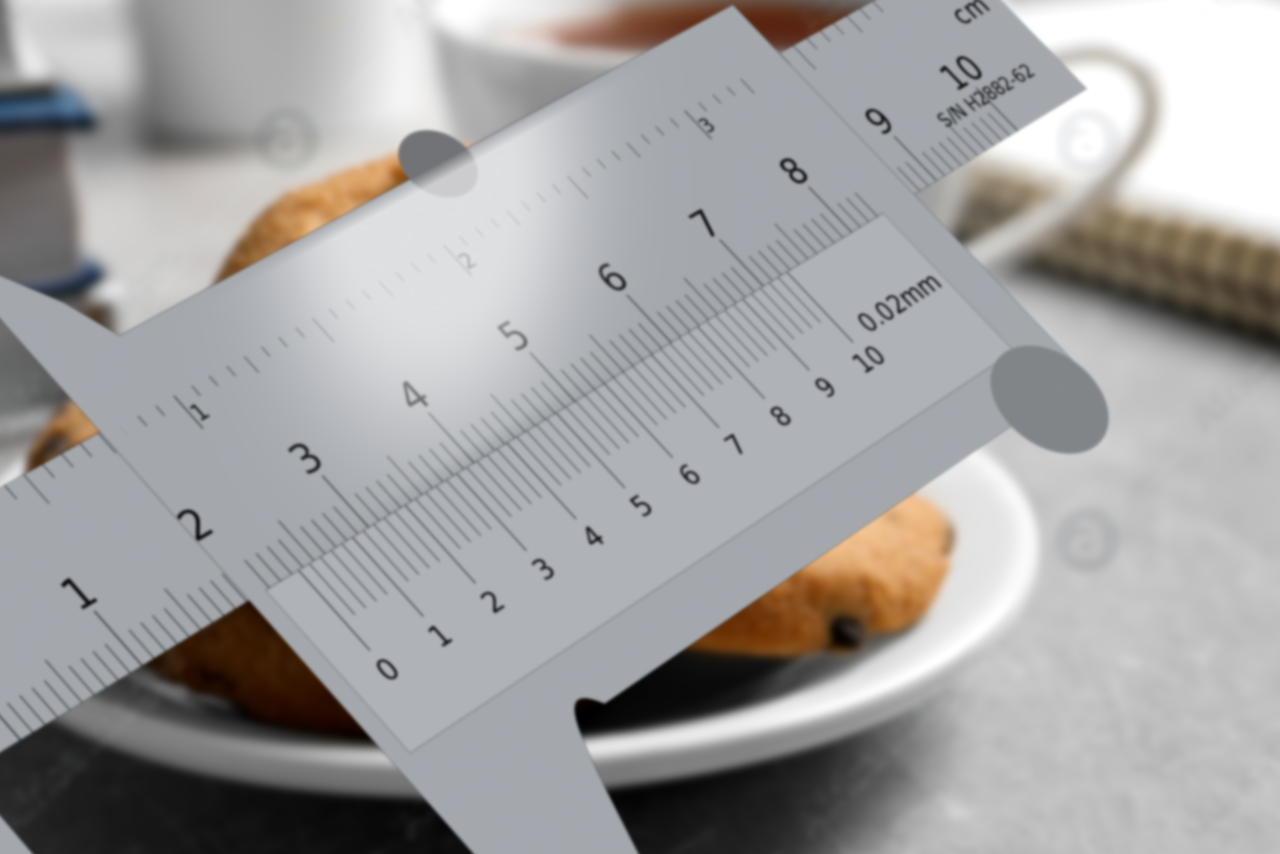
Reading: **23.6** mm
